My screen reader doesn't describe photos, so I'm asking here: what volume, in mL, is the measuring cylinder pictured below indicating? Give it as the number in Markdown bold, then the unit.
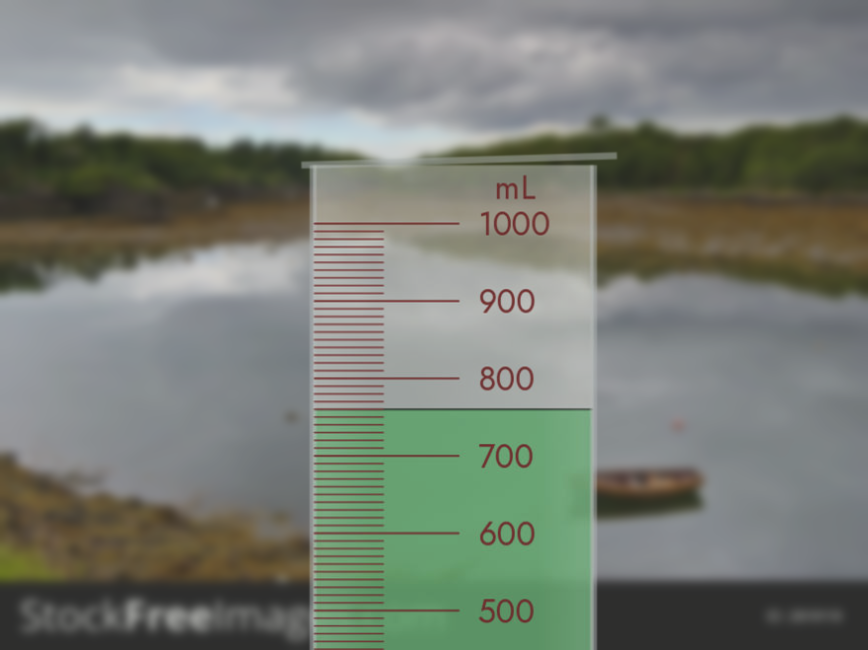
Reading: **760** mL
